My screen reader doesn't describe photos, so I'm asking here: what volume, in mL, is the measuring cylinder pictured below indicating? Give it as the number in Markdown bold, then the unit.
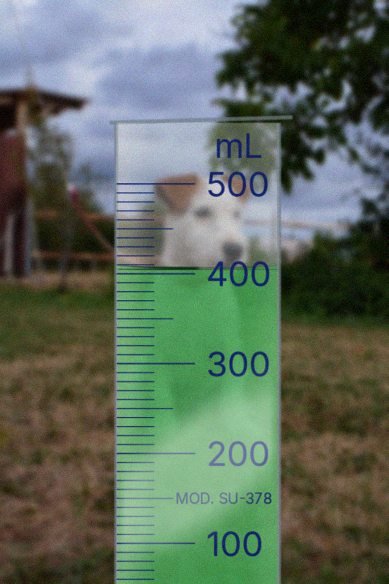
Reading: **405** mL
